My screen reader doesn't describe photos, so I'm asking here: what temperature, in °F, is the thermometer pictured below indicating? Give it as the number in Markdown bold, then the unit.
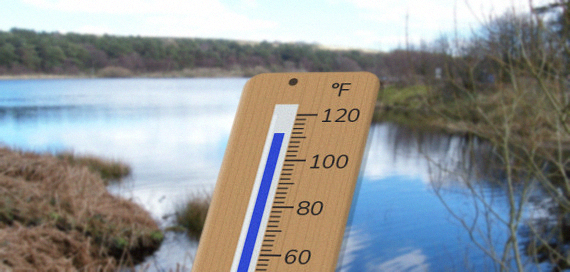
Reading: **112** °F
